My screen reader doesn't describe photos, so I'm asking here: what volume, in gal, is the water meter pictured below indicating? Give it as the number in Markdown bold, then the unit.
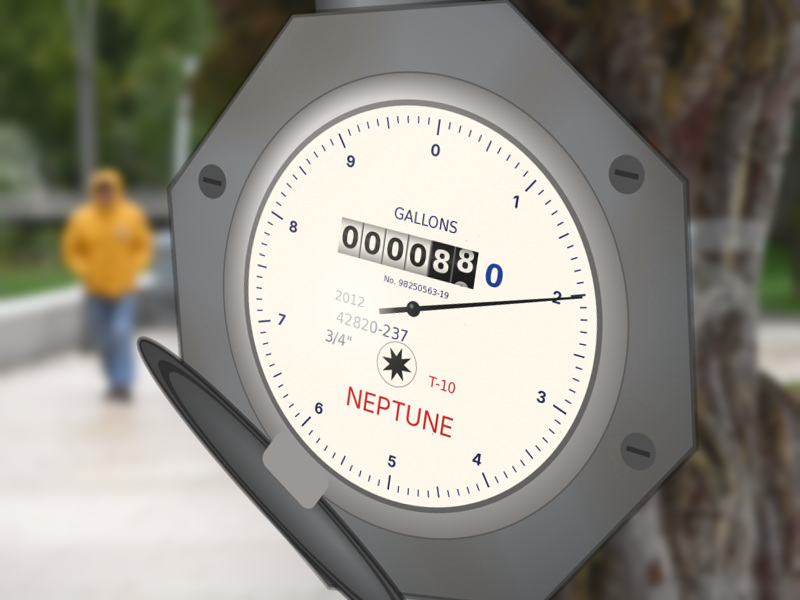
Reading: **882.0** gal
